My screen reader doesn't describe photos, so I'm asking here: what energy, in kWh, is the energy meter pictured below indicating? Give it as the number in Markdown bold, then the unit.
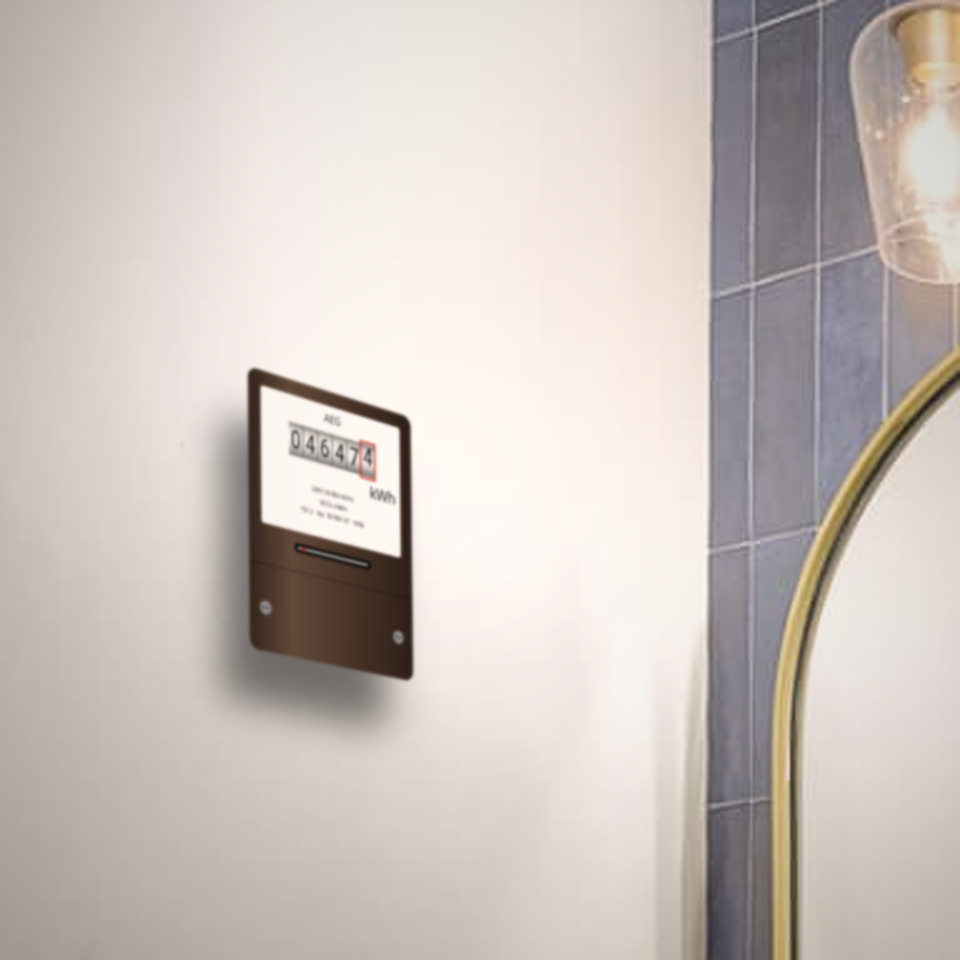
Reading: **4647.4** kWh
